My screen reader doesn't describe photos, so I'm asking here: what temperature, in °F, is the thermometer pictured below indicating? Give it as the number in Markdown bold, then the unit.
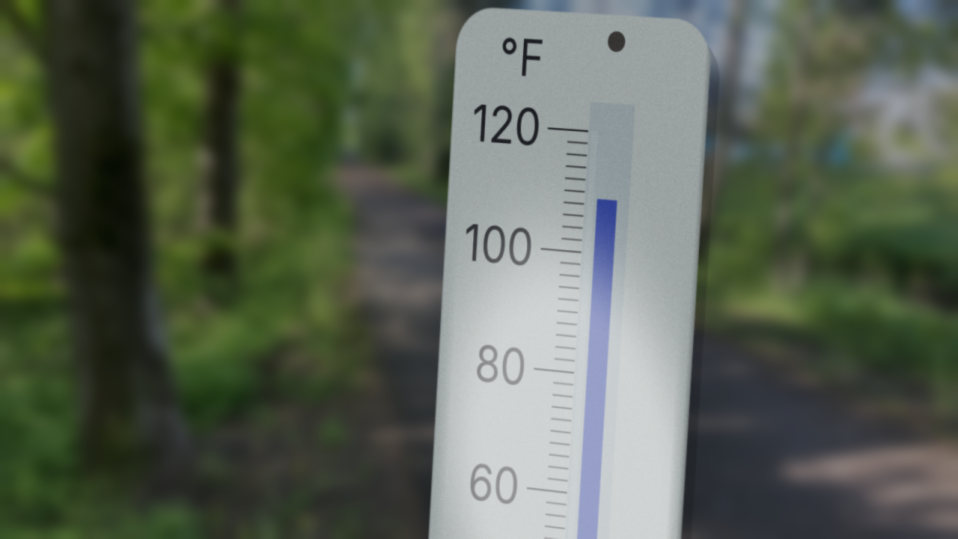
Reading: **109** °F
